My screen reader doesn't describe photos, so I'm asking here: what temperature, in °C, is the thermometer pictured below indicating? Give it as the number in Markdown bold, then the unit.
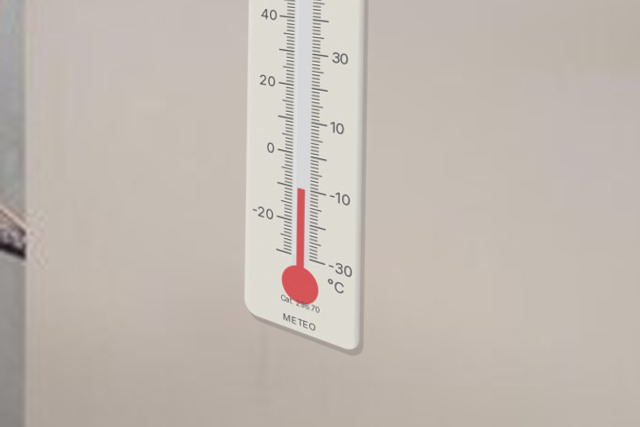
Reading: **-10** °C
